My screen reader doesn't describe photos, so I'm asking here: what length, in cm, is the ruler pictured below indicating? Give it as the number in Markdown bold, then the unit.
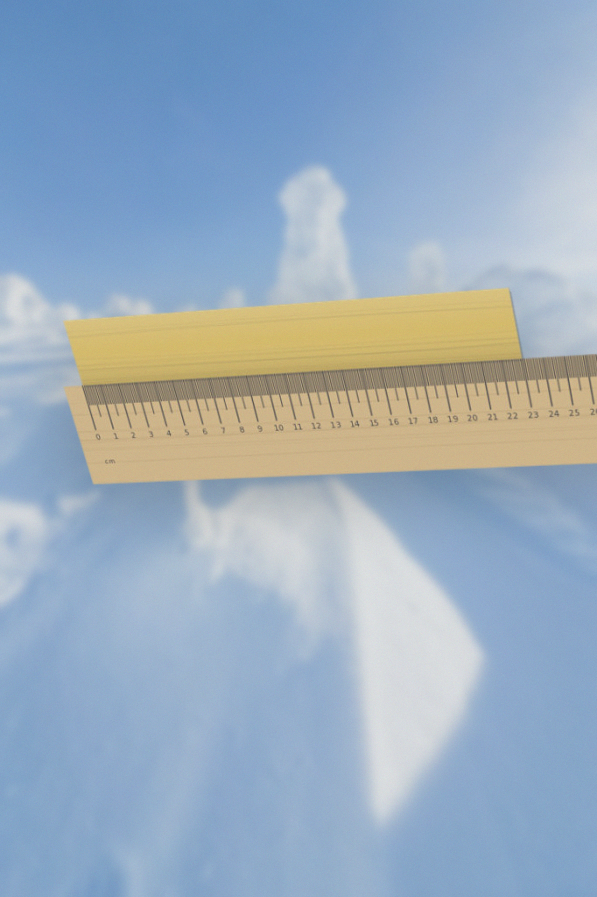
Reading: **23** cm
